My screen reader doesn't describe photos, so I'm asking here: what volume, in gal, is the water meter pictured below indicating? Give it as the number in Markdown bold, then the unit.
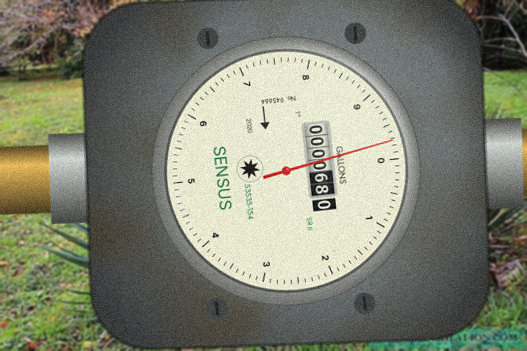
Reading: **679.7** gal
